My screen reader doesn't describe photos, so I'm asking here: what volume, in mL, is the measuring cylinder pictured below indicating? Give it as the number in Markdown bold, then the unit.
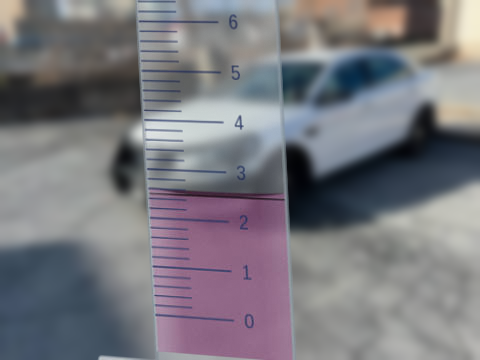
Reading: **2.5** mL
